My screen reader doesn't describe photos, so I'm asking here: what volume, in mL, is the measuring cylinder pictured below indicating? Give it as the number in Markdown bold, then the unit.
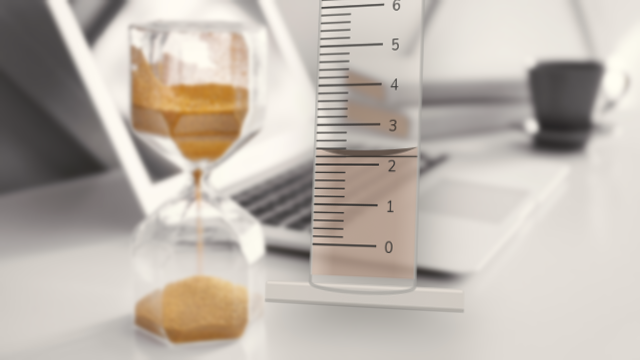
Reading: **2.2** mL
